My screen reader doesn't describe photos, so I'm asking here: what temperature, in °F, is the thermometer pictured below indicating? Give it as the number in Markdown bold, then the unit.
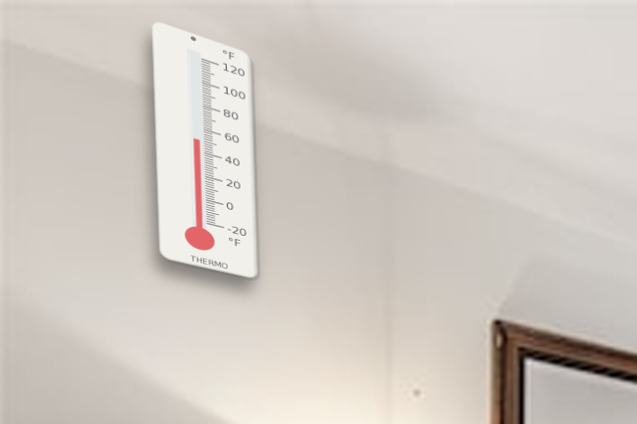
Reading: **50** °F
